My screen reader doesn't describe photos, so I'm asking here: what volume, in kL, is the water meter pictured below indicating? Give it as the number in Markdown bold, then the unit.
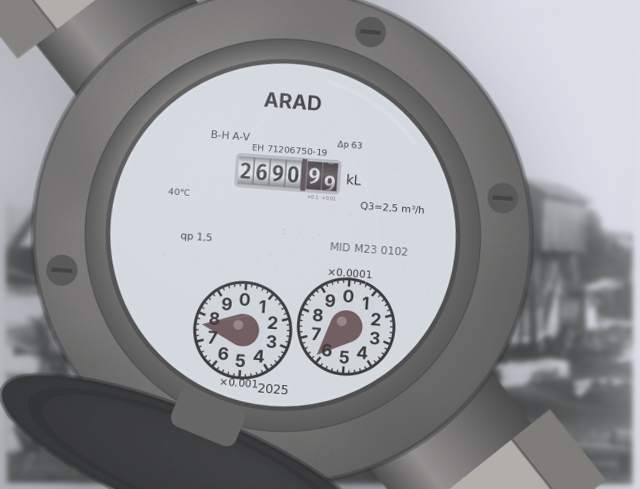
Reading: **2690.9876** kL
